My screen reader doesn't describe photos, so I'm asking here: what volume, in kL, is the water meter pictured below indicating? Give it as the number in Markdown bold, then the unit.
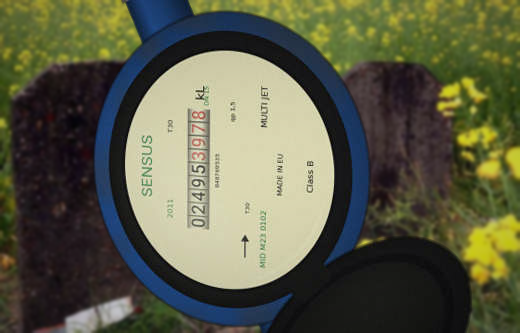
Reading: **2495.3978** kL
